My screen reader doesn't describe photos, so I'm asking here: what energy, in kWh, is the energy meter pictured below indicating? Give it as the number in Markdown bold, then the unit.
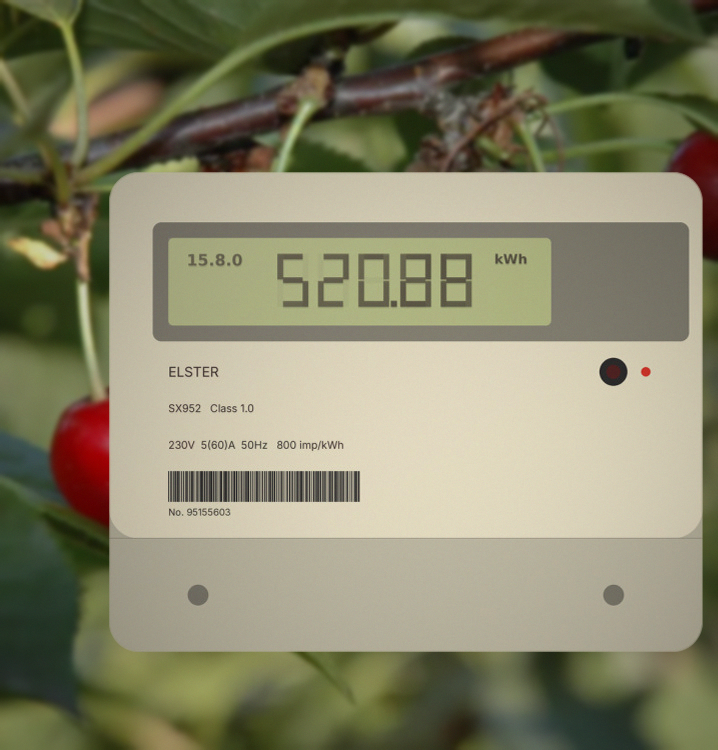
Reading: **520.88** kWh
